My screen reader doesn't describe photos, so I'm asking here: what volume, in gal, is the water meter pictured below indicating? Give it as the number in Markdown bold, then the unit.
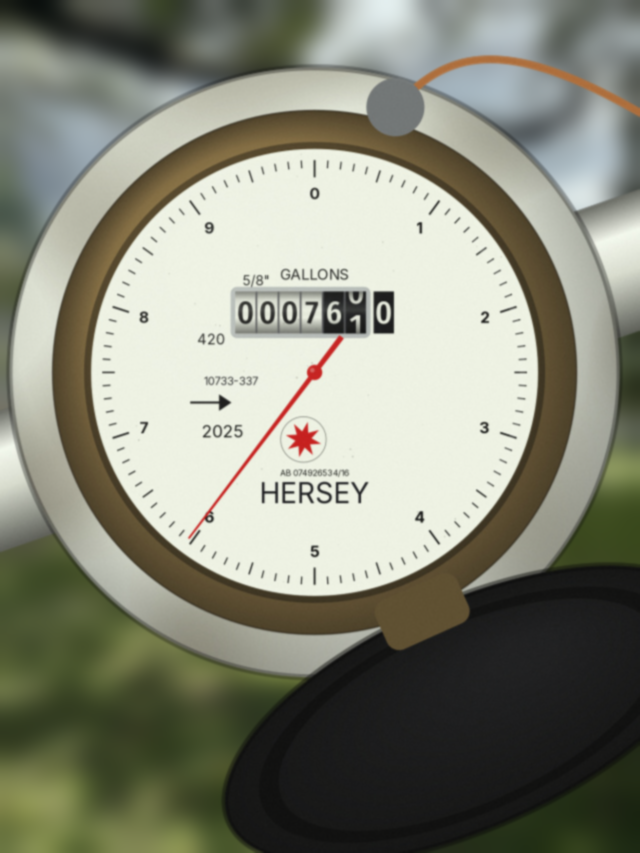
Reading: **7606.0** gal
